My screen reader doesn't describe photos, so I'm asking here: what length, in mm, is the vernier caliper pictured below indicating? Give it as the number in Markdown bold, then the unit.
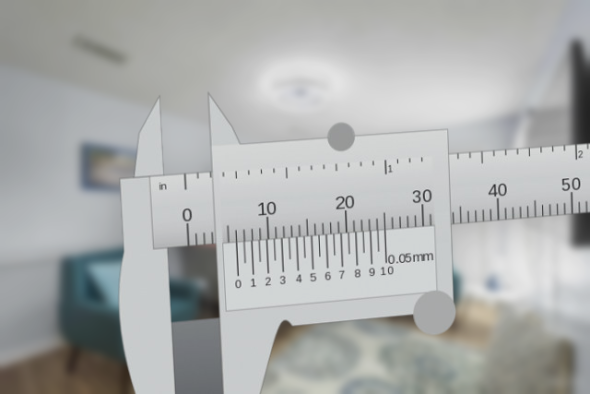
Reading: **6.0** mm
